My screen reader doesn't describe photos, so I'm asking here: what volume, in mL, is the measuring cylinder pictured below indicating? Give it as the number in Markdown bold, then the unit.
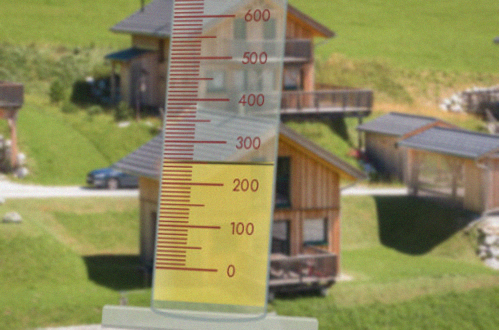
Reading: **250** mL
